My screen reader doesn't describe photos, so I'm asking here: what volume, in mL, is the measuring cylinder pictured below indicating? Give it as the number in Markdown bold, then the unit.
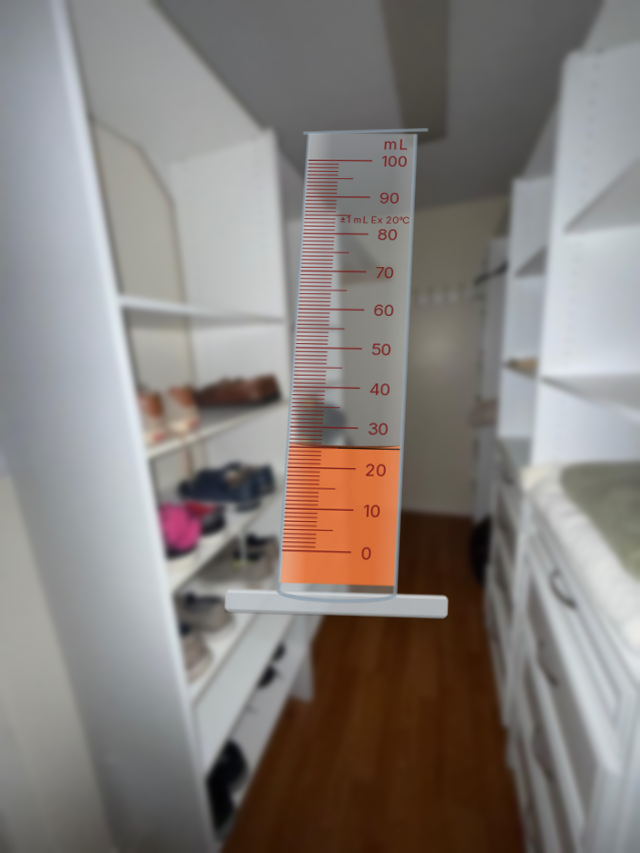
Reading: **25** mL
